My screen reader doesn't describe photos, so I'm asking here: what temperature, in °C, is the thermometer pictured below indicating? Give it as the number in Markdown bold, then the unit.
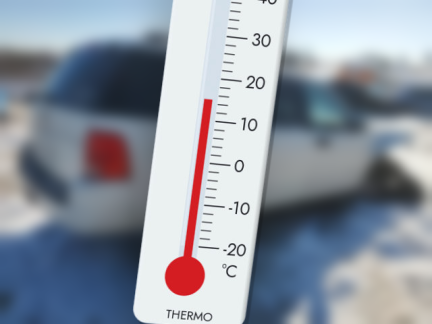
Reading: **15** °C
